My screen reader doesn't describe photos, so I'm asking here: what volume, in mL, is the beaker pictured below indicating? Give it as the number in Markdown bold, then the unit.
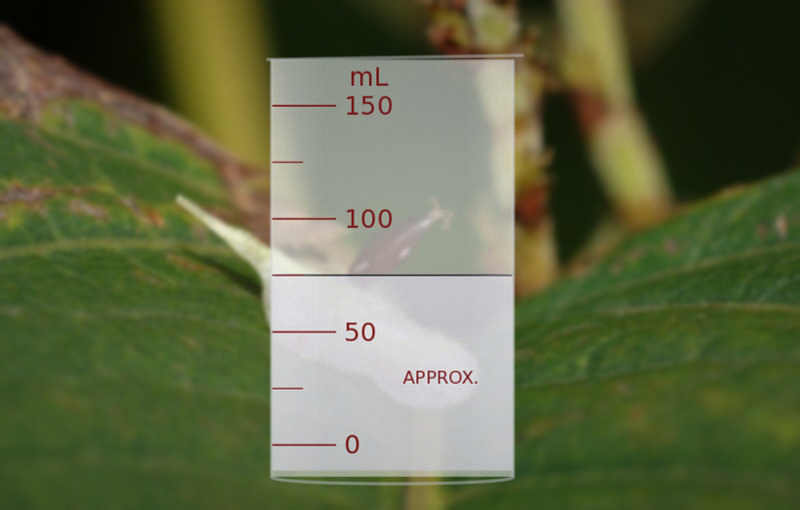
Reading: **75** mL
